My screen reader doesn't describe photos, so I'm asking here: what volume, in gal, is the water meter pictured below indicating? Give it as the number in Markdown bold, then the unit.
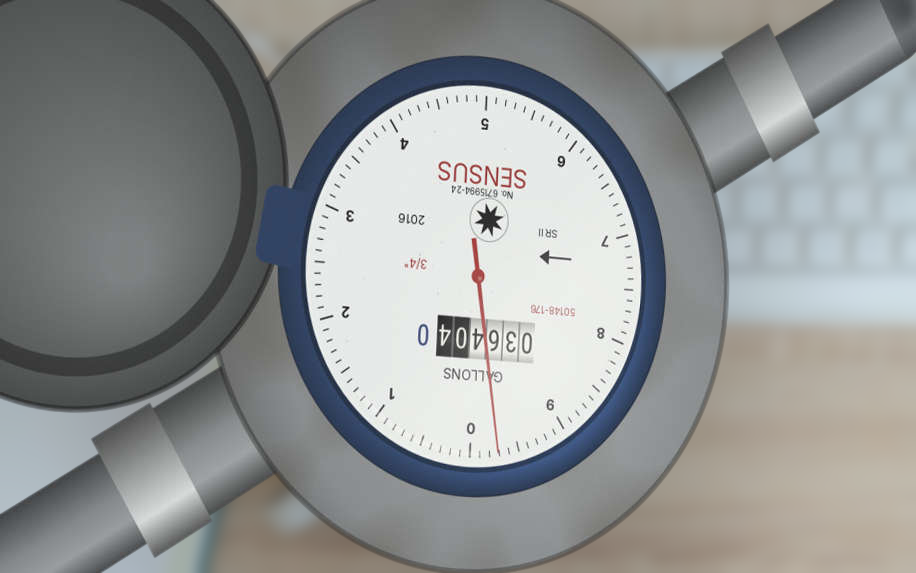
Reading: **364039.7** gal
